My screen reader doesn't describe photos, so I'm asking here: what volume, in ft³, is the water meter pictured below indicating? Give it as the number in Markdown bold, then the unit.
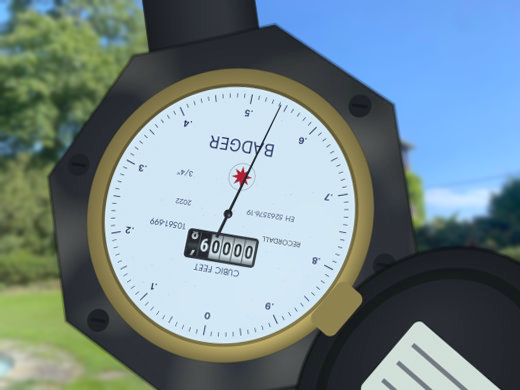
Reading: **97.54** ft³
